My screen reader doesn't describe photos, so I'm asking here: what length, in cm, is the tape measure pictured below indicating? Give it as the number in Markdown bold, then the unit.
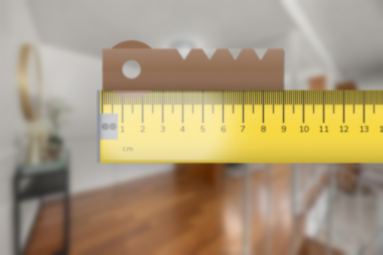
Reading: **9** cm
